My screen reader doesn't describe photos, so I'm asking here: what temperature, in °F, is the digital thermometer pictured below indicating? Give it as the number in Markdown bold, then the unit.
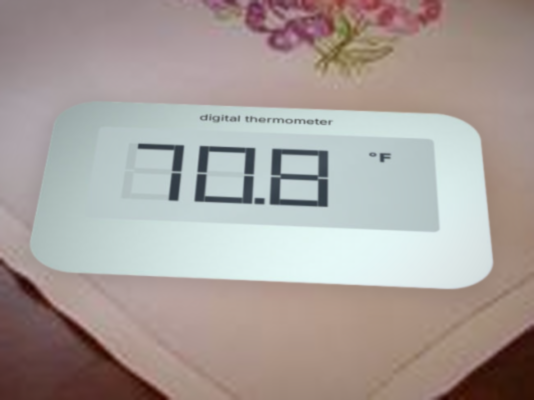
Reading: **70.8** °F
